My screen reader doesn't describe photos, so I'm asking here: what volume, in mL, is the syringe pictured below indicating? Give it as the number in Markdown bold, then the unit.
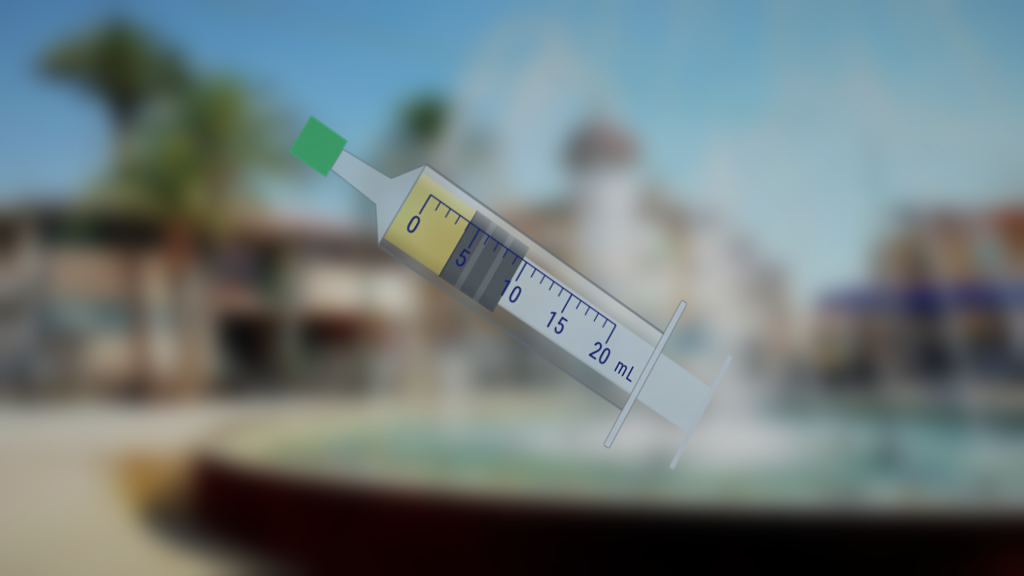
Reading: **4** mL
